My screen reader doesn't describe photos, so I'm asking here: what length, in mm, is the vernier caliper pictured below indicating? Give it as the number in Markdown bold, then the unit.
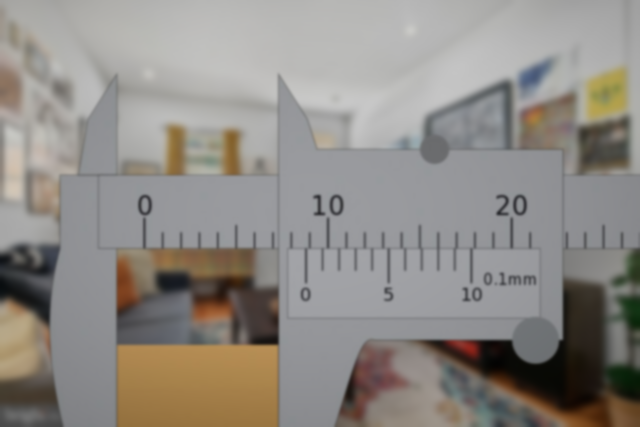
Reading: **8.8** mm
